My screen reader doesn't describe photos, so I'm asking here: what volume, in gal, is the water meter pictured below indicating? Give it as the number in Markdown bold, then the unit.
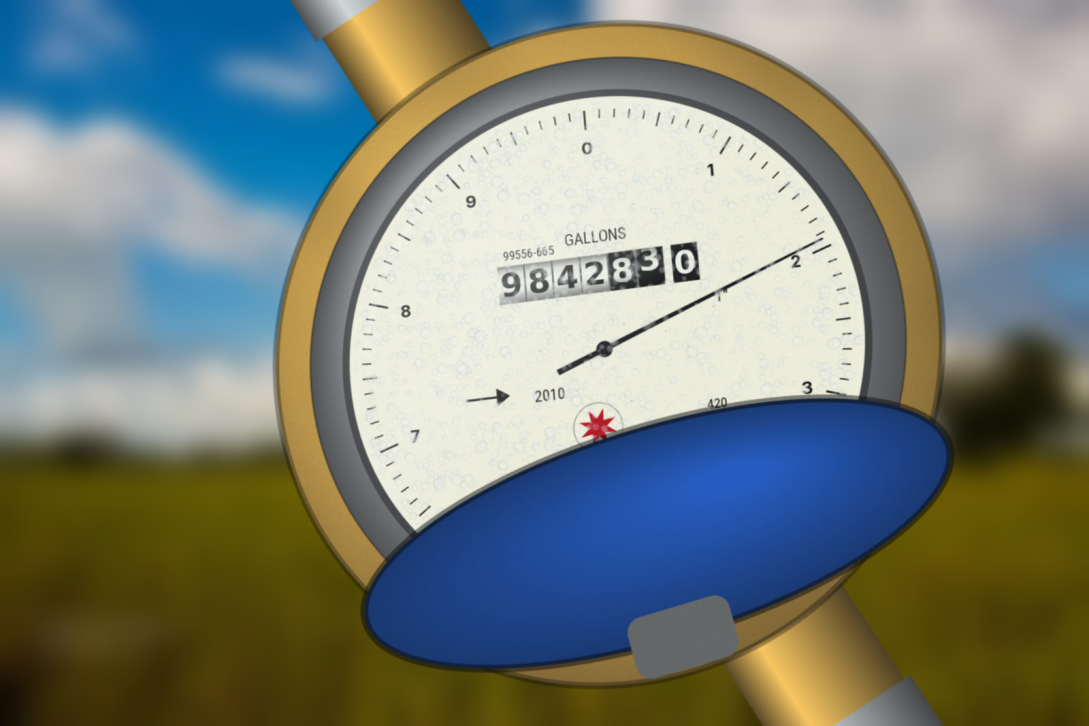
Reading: **9842831.9** gal
